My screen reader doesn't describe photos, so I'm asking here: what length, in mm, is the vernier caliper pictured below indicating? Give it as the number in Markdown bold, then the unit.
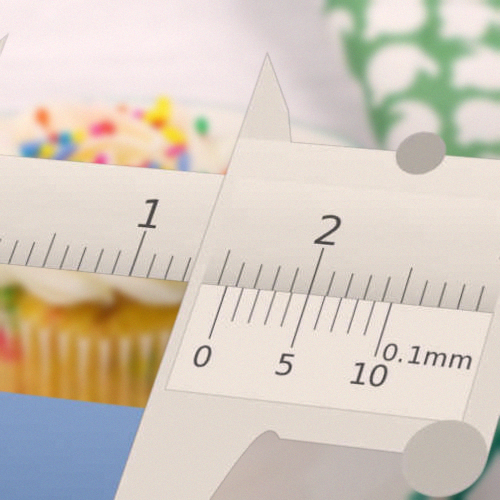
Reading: **15.5** mm
